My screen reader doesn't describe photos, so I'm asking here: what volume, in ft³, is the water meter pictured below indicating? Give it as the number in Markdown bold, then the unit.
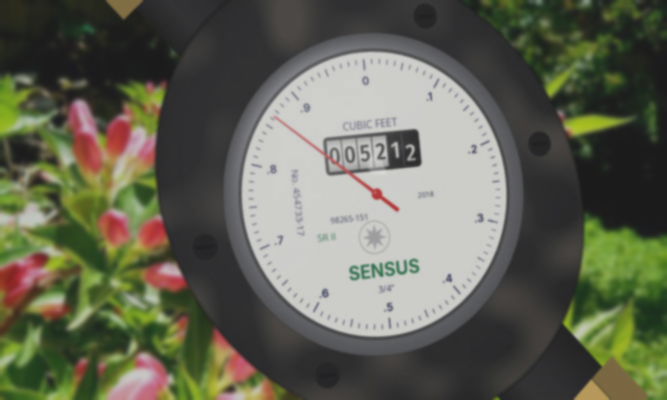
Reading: **5211.86** ft³
